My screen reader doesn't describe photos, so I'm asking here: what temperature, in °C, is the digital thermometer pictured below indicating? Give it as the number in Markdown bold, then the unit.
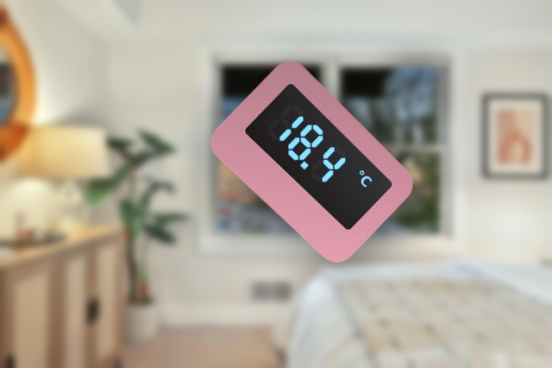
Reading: **18.4** °C
